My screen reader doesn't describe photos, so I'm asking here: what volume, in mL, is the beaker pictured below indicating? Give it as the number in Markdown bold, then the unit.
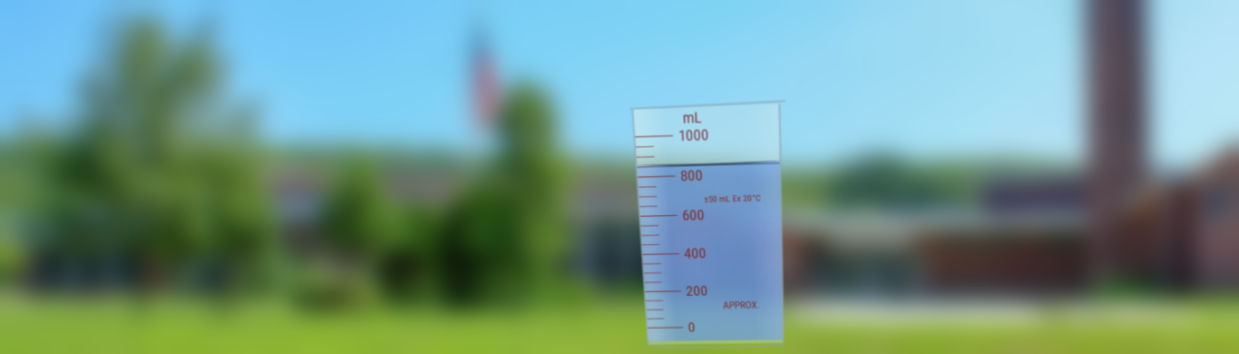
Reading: **850** mL
